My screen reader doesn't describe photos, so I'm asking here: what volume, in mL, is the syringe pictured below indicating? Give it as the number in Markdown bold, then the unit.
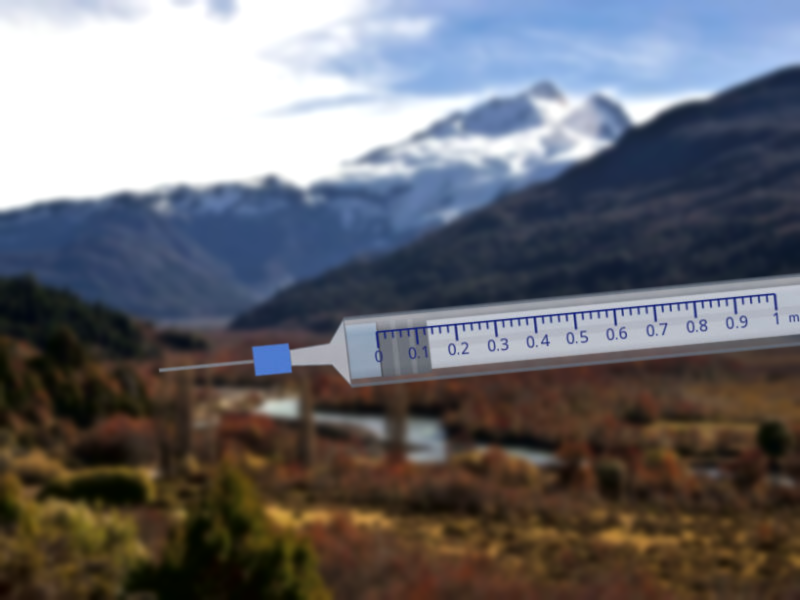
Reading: **0** mL
